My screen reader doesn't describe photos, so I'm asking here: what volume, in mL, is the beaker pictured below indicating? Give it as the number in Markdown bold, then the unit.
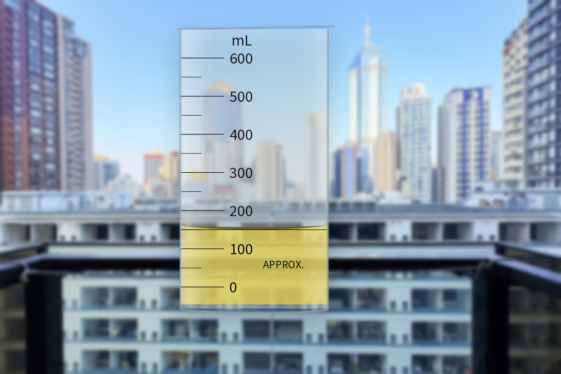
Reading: **150** mL
